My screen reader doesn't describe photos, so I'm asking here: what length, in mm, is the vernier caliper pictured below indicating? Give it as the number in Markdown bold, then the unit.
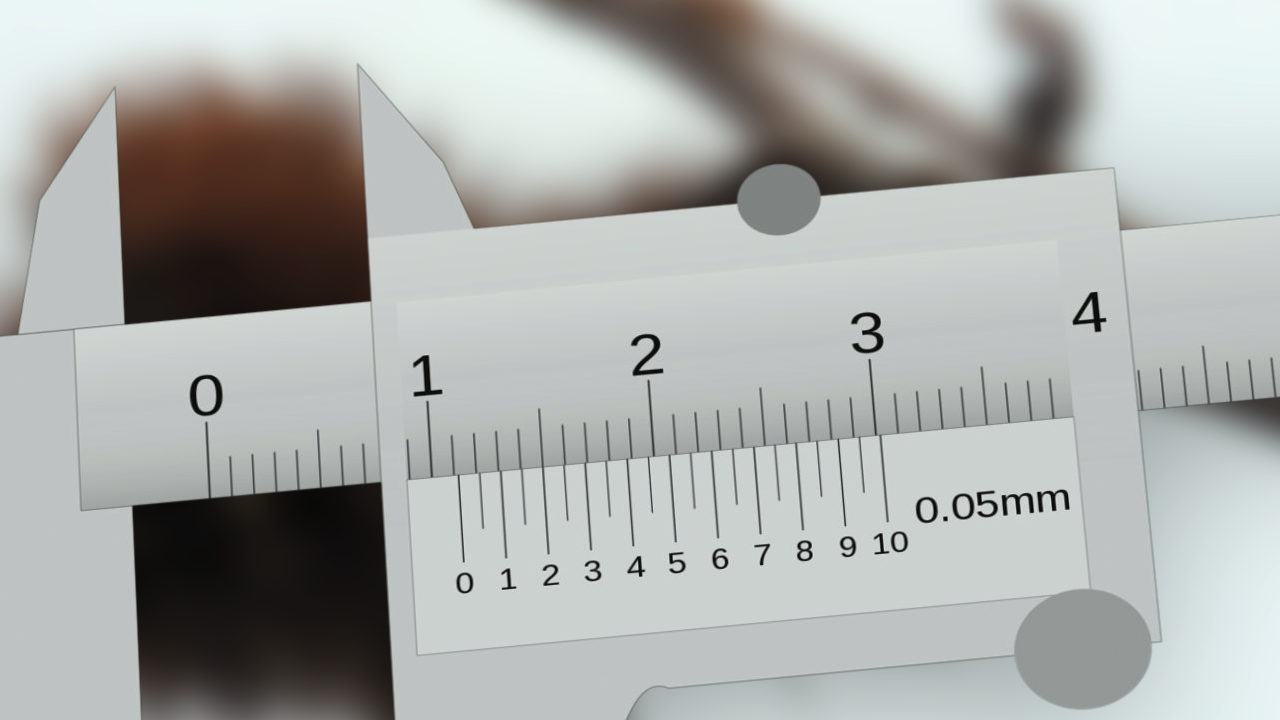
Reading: **11.2** mm
